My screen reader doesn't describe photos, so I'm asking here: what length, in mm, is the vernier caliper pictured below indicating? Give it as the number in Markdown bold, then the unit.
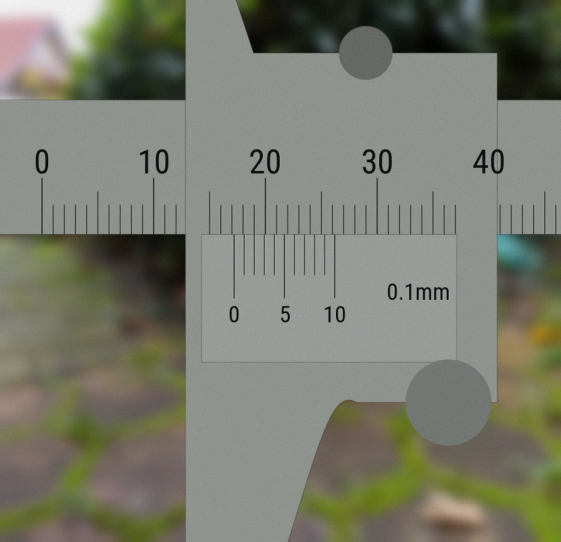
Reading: **17.2** mm
